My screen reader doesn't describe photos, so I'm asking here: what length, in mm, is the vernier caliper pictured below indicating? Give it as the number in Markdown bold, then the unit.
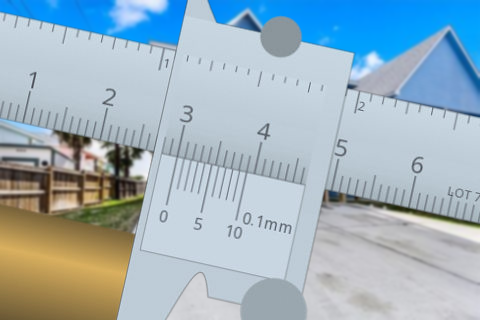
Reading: **30.0** mm
